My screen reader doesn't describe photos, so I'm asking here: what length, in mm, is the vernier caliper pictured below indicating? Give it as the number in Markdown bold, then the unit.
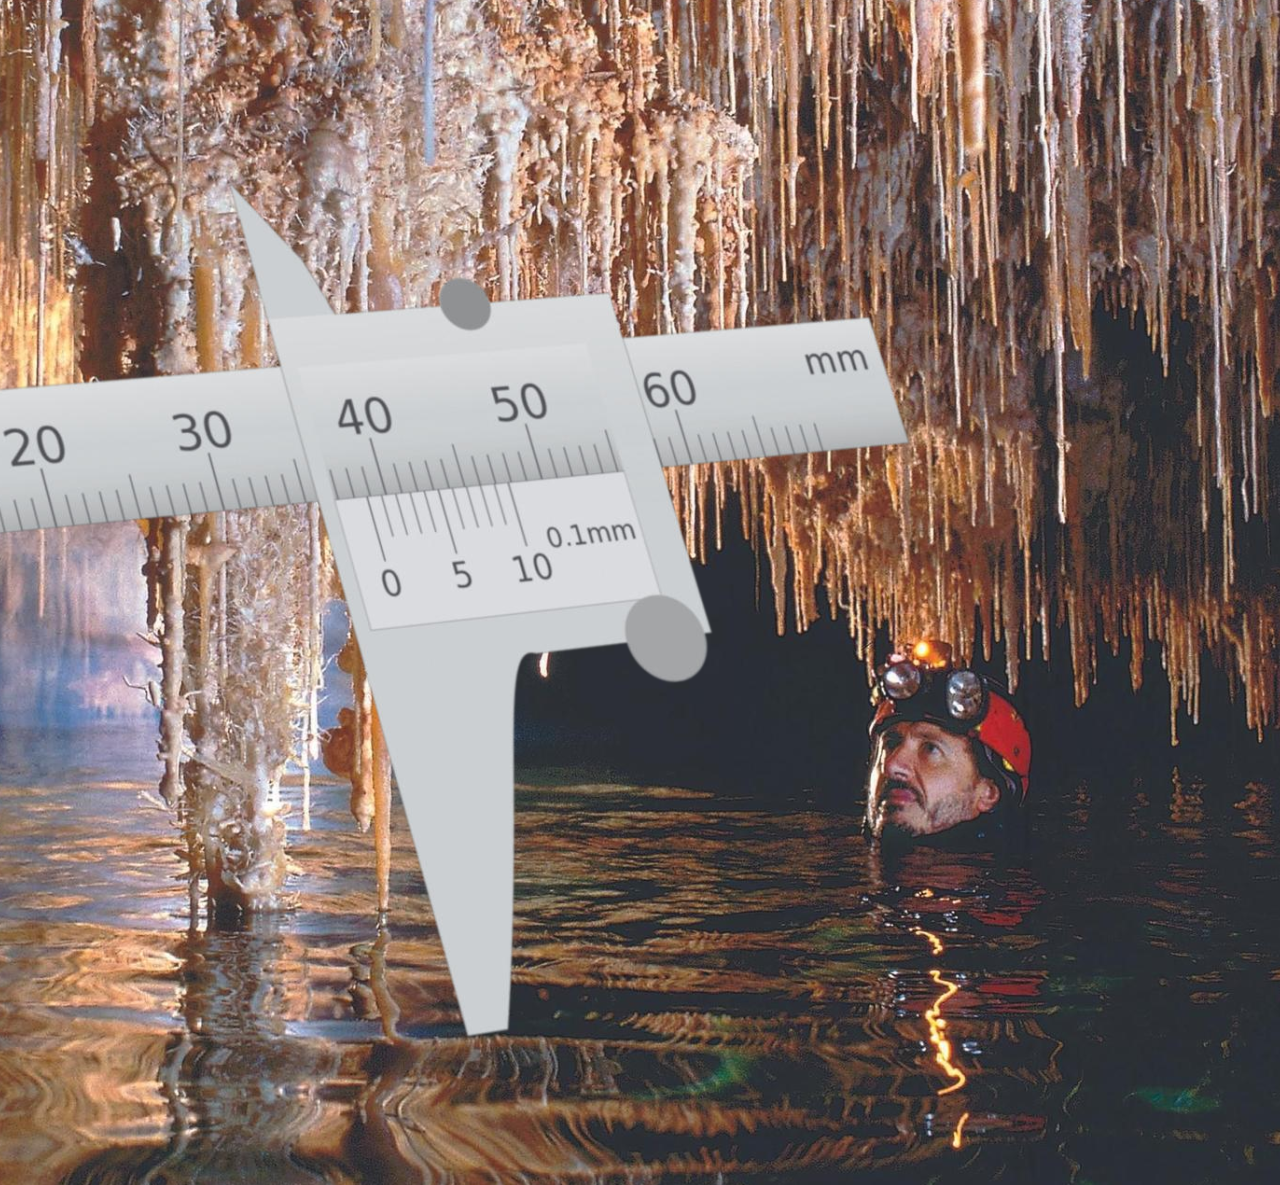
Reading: **38.8** mm
